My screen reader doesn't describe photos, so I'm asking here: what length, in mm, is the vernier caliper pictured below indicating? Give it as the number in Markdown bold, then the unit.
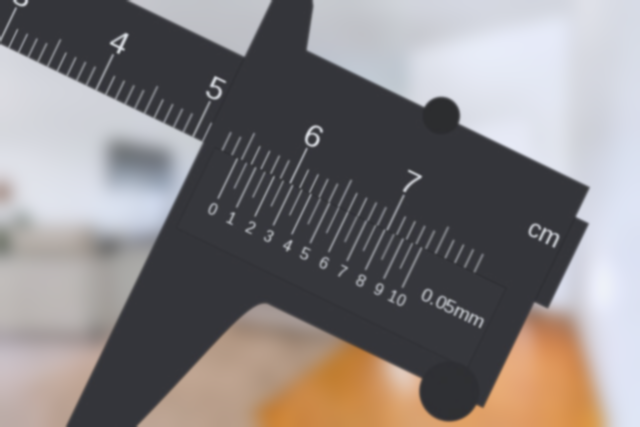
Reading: **54.6** mm
